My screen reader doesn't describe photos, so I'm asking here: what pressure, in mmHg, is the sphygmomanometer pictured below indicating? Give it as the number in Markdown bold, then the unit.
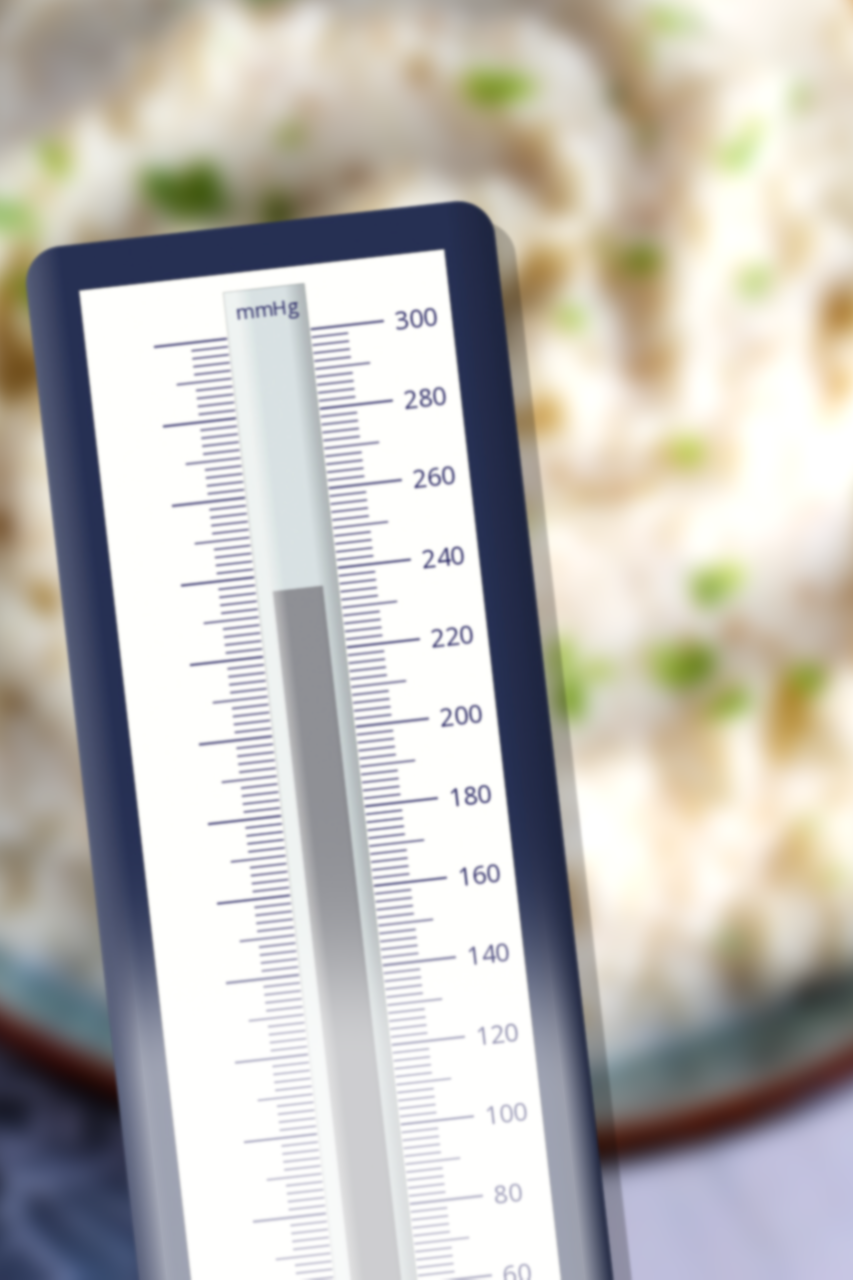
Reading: **236** mmHg
